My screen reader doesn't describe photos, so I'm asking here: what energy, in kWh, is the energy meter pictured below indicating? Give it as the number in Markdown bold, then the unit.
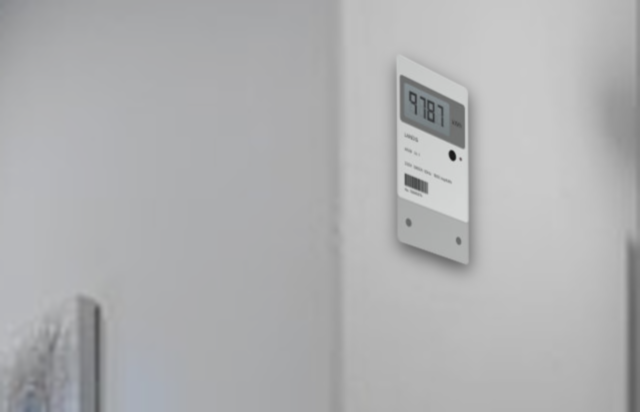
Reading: **9787** kWh
